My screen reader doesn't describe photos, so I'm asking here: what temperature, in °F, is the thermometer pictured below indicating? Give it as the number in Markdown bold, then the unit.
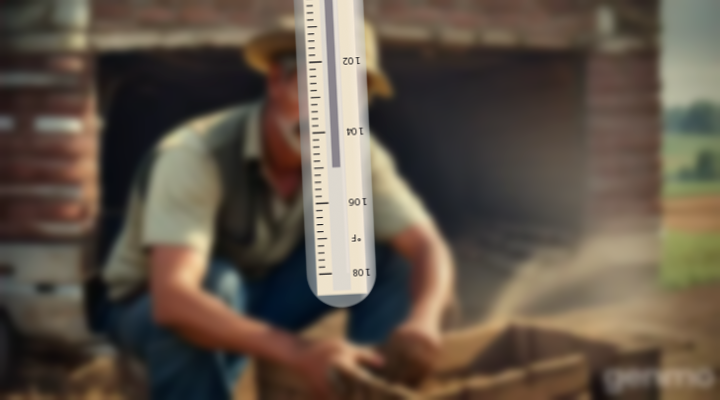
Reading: **105** °F
